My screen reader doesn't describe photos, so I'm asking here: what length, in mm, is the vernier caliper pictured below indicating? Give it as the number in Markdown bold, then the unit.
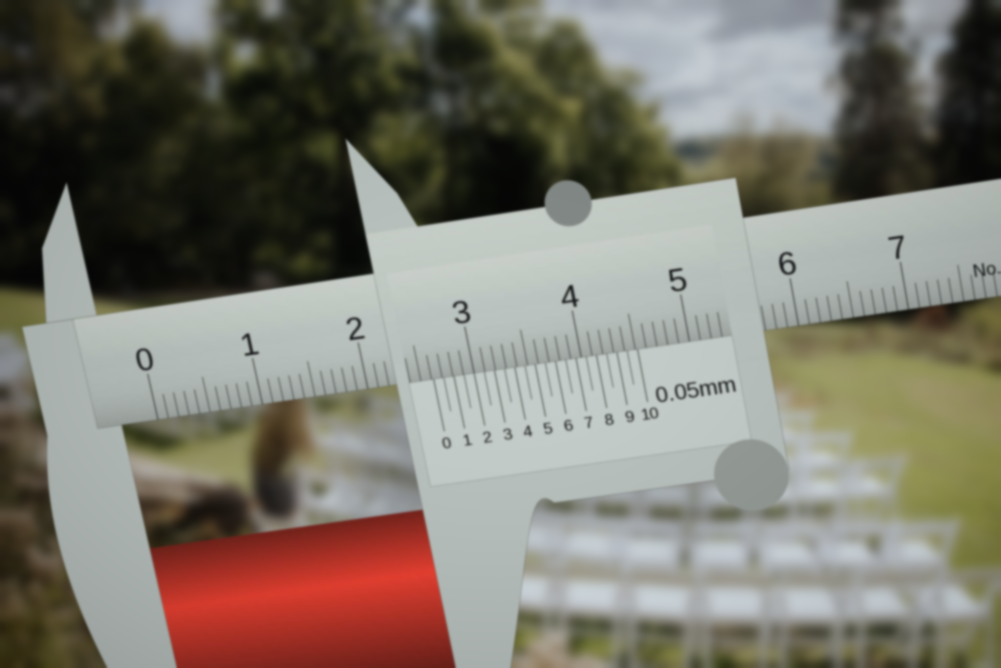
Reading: **26.2** mm
